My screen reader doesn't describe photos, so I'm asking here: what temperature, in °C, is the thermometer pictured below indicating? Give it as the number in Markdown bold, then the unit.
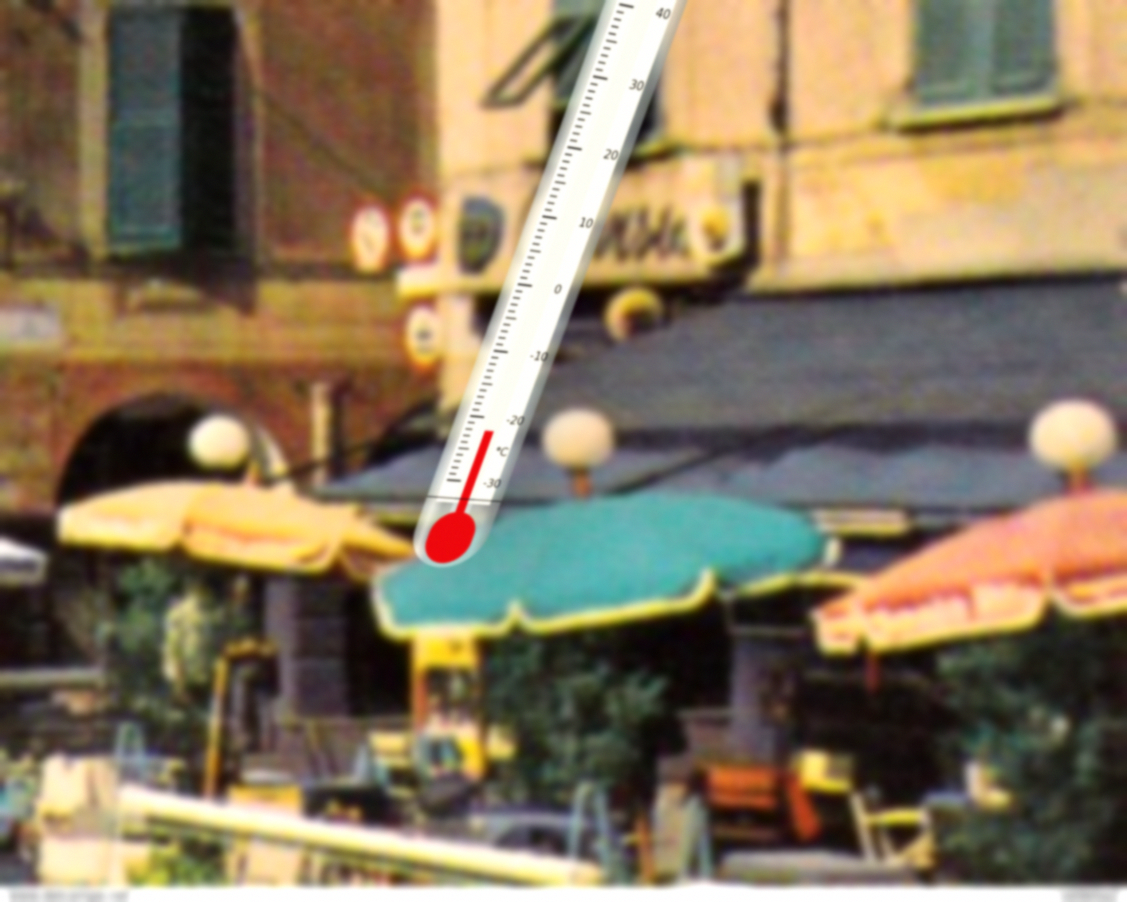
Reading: **-22** °C
